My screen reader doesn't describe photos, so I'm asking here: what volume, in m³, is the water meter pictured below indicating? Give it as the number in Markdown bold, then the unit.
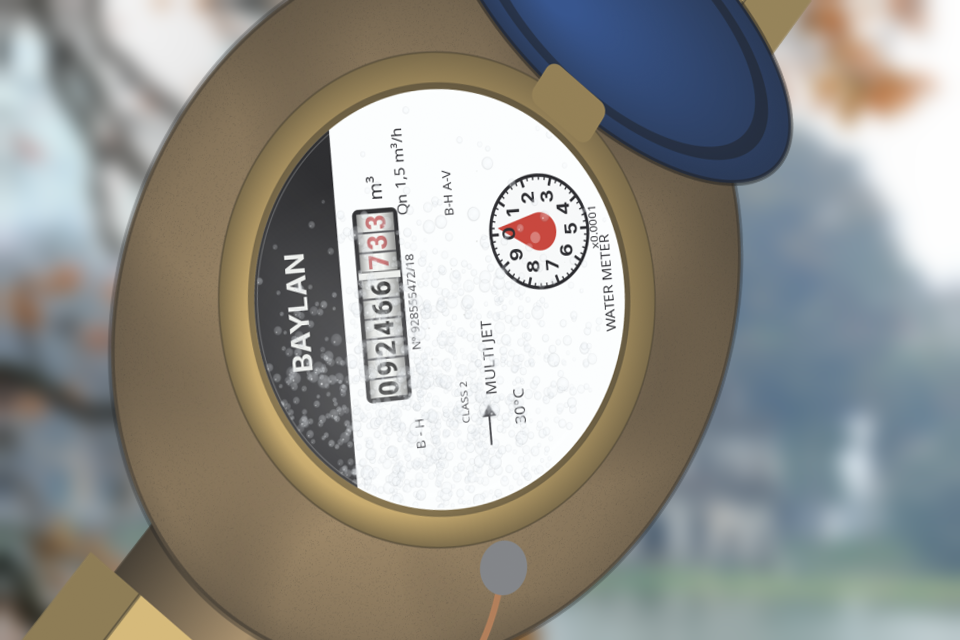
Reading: **92466.7330** m³
